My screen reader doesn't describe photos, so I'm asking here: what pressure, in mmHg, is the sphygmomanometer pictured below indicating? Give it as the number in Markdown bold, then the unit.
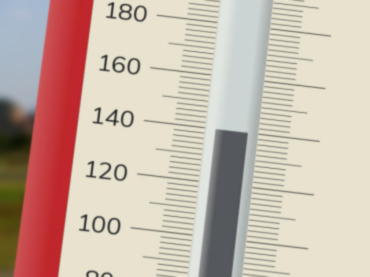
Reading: **140** mmHg
